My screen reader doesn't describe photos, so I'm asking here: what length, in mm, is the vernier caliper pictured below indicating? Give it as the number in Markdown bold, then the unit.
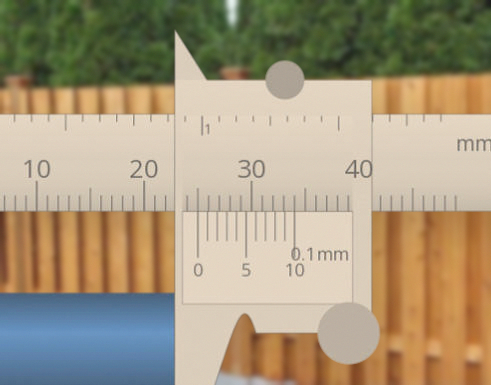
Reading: **25.0** mm
